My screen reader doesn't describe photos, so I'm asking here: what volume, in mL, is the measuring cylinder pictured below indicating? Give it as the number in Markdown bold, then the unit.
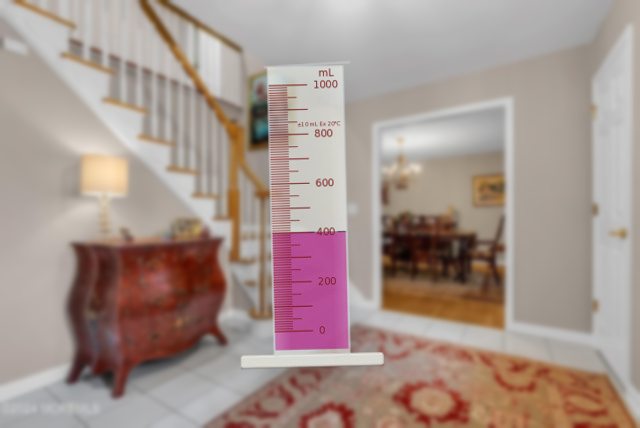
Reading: **400** mL
